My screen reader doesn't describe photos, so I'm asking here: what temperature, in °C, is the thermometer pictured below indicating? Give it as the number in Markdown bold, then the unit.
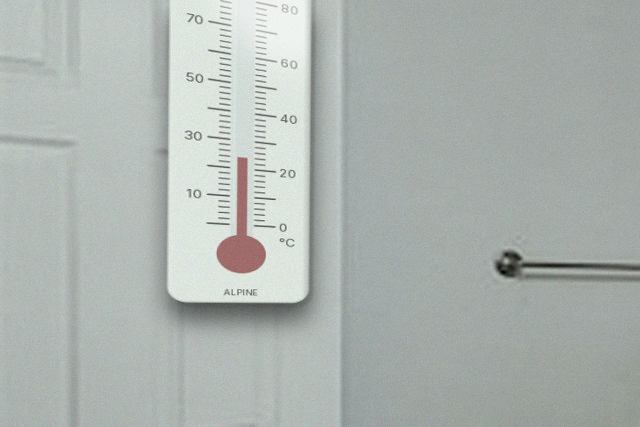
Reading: **24** °C
